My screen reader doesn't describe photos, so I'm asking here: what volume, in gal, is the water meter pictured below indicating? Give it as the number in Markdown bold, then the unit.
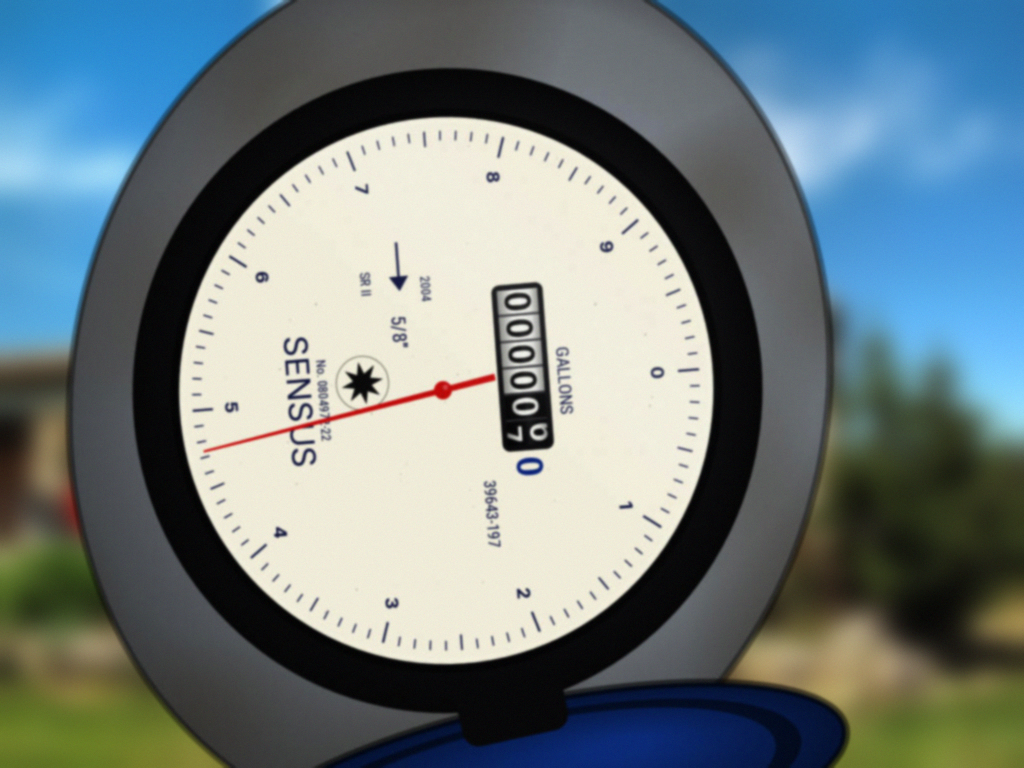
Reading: **64.7** gal
